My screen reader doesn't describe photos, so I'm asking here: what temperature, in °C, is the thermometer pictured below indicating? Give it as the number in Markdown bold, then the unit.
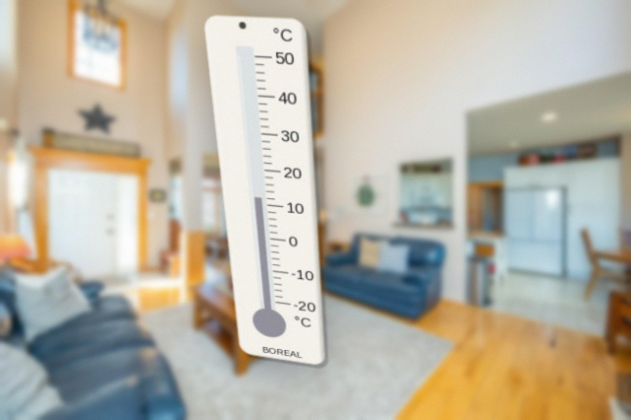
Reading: **12** °C
